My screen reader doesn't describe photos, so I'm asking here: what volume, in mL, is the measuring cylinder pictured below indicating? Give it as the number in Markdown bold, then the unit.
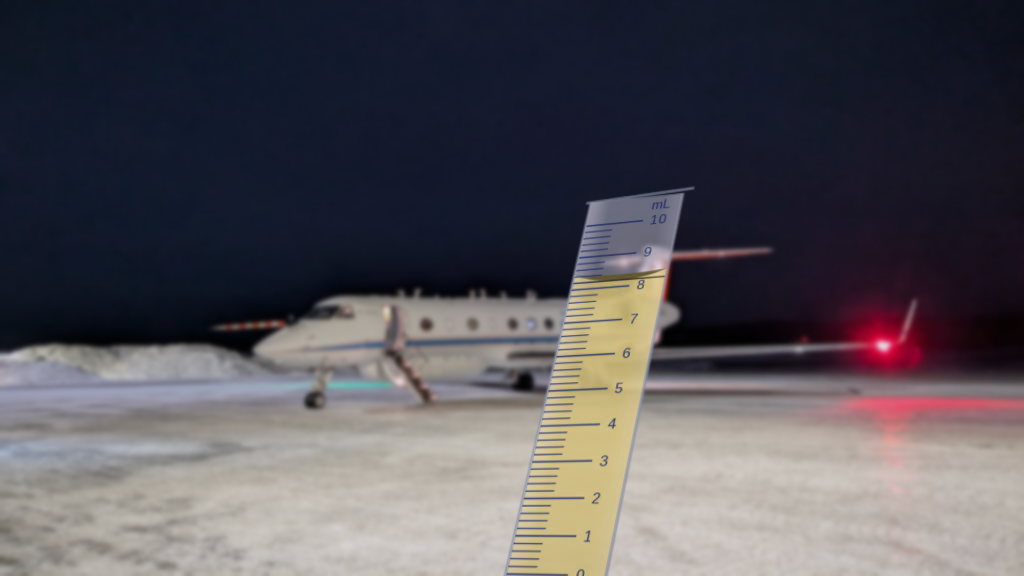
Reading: **8.2** mL
